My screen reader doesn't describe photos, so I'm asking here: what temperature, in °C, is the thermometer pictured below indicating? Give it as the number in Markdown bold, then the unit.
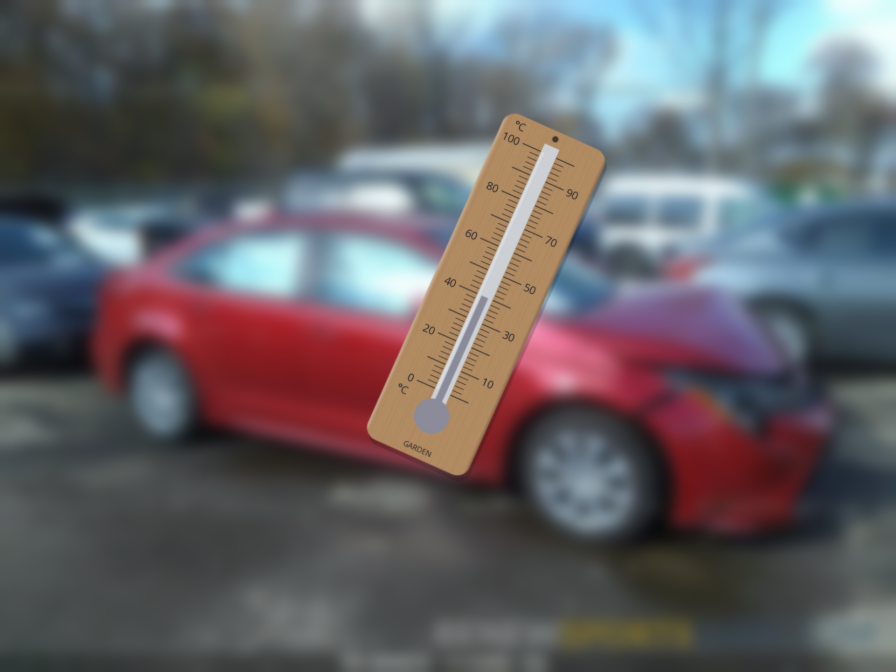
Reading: **40** °C
